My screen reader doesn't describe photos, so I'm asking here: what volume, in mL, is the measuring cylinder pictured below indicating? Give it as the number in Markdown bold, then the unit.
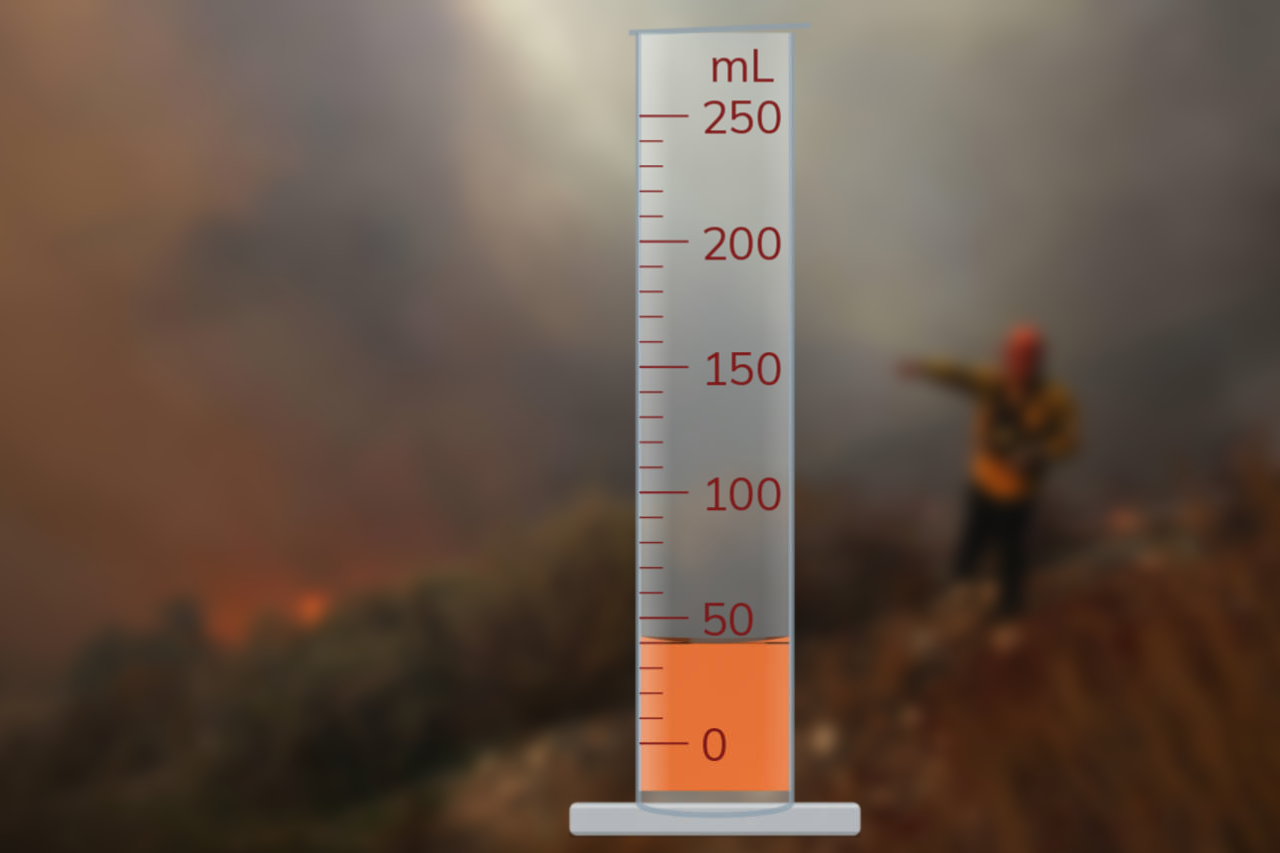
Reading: **40** mL
